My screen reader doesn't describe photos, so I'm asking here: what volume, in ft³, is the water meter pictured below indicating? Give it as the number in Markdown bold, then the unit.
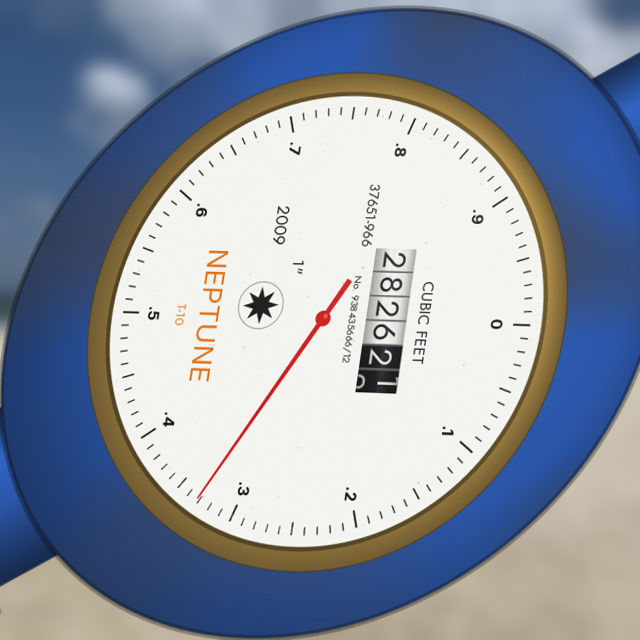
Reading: **282621.33** ft³
